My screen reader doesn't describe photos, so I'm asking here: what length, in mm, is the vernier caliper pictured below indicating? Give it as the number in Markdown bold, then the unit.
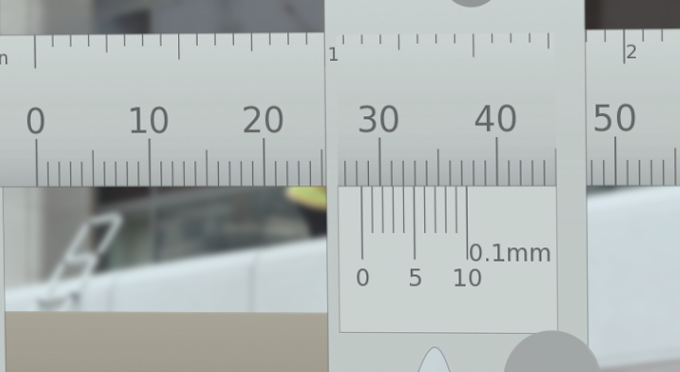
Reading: **28.4** mm
